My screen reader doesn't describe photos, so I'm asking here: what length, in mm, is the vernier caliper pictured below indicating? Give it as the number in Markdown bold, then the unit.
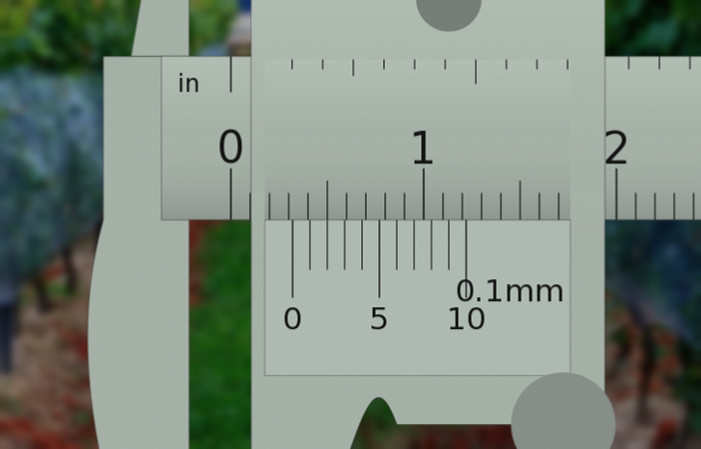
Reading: **3.2** mm
